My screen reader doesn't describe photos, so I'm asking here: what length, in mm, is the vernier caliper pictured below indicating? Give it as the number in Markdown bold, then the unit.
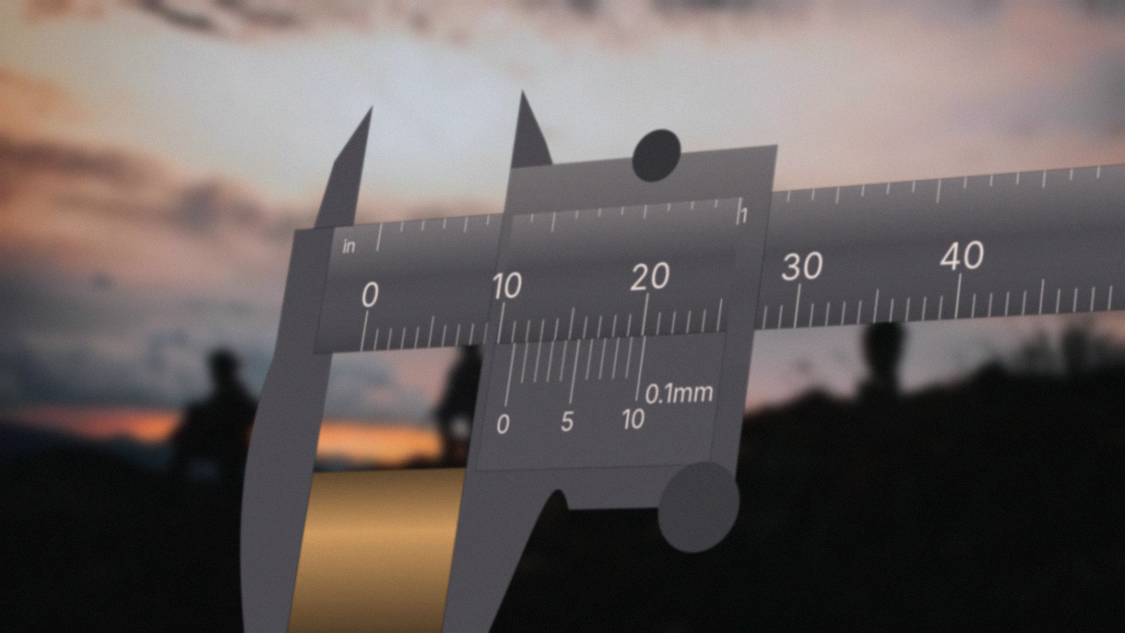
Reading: **11.2** mm
